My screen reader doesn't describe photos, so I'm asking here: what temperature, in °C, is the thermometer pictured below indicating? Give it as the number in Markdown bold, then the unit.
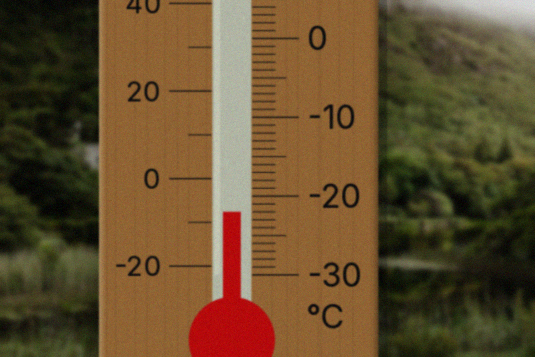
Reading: **-22** °C
